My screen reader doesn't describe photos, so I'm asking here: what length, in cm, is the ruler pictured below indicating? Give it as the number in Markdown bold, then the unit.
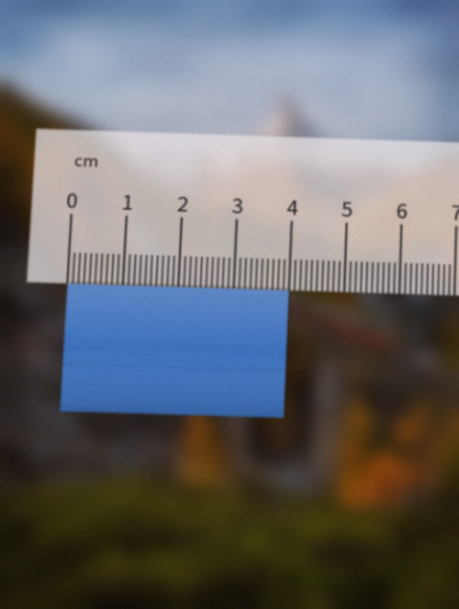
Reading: **4** cm
